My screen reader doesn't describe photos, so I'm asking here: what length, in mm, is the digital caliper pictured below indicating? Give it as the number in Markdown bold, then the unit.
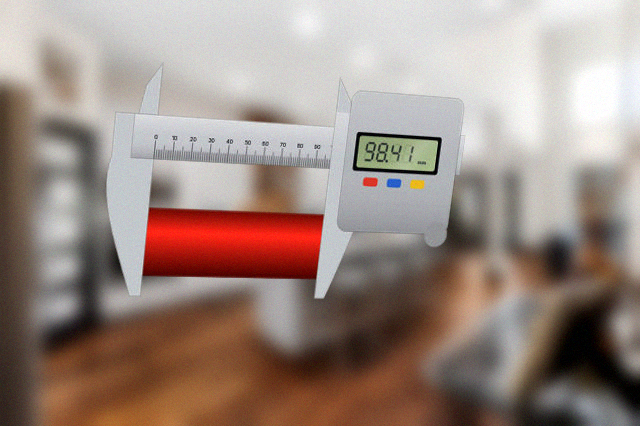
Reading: **98.41** mm
